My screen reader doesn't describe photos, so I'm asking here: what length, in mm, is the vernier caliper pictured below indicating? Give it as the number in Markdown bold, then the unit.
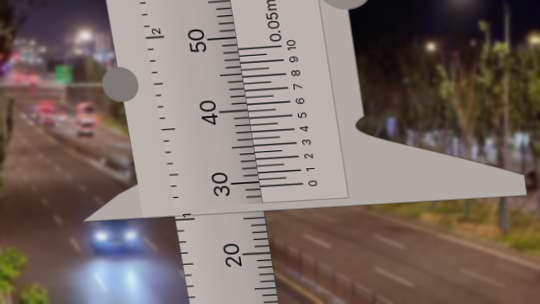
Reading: **29.4** mm
